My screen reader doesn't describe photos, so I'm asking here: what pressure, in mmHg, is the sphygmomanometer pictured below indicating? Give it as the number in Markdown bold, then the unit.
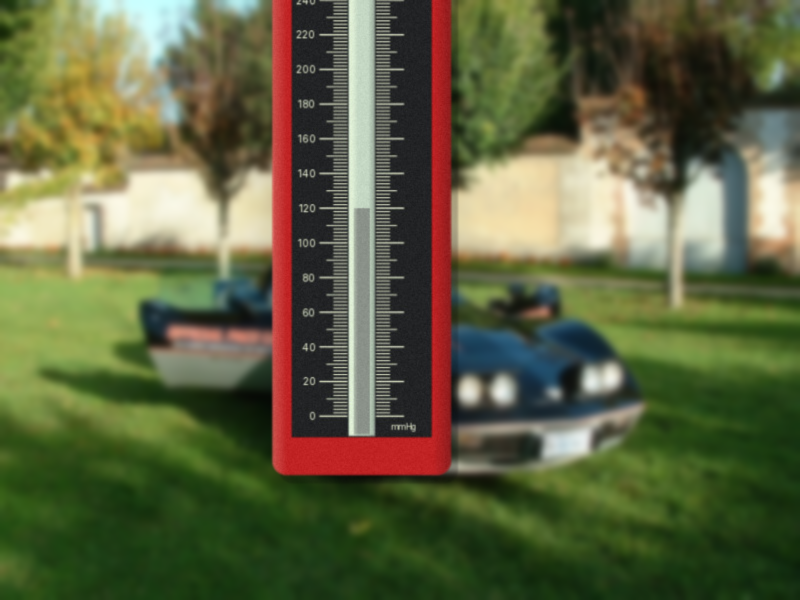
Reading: **120** mmHg
